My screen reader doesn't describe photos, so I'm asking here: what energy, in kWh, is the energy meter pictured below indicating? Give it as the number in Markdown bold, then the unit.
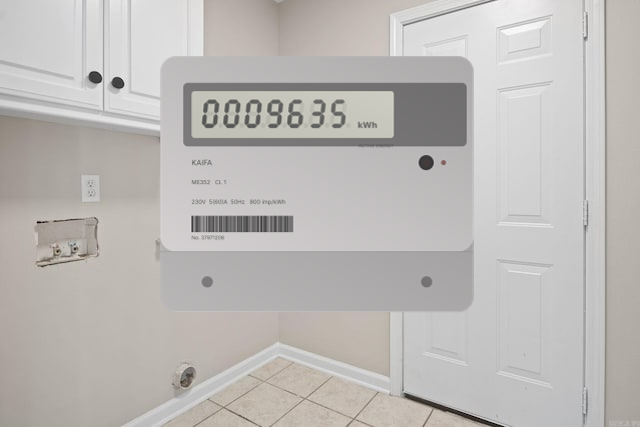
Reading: **9635** kWh
